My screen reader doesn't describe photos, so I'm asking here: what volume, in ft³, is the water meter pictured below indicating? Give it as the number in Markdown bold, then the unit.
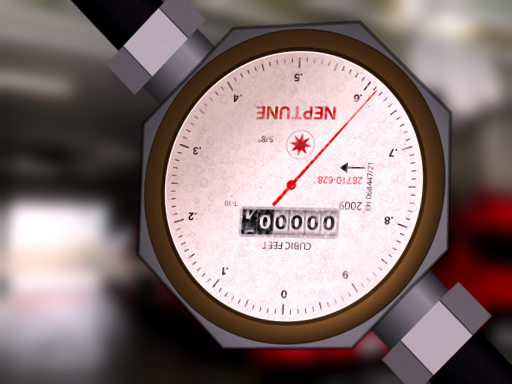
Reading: **3.61** ft³
